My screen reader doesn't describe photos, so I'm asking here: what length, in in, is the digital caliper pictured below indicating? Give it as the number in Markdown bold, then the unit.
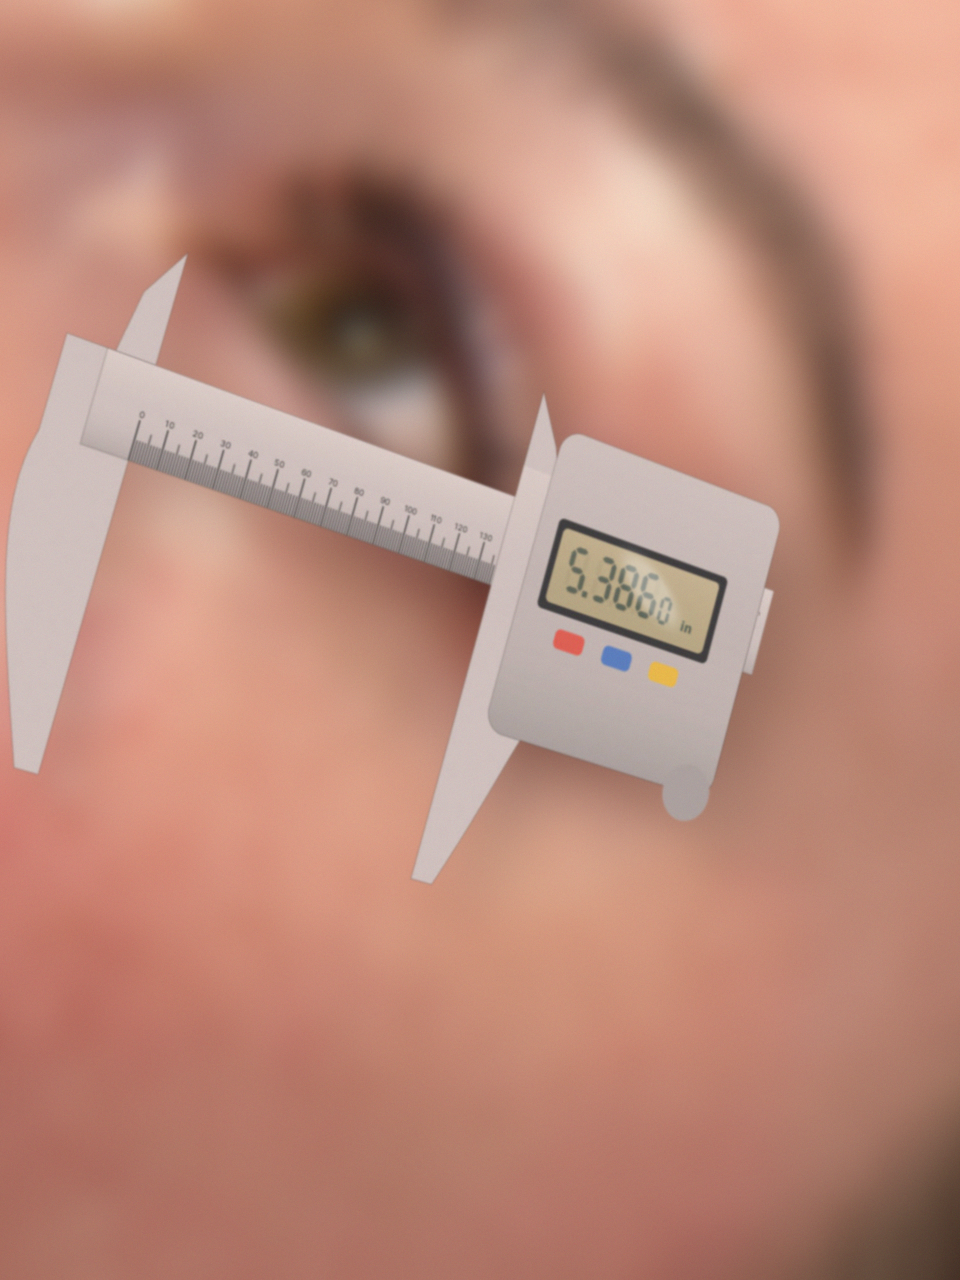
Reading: **5.3860** in
